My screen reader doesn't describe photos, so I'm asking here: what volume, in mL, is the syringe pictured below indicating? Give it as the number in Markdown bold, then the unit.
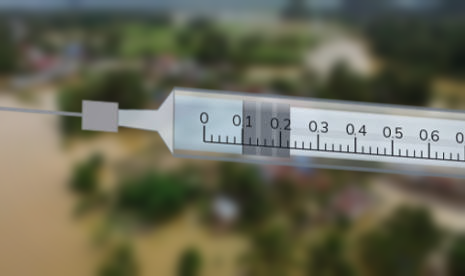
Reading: **0.1** mL
